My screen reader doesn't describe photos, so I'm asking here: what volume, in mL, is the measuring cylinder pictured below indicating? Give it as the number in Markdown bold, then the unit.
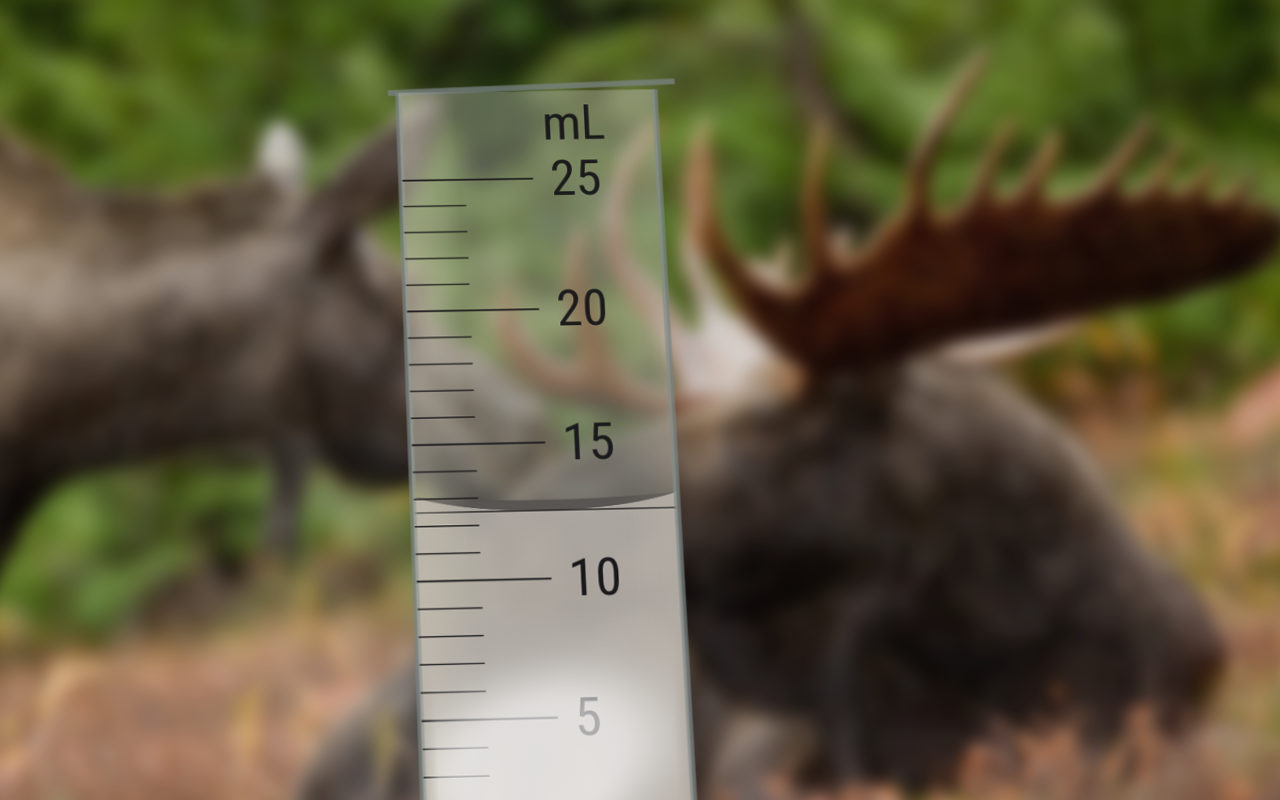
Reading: **12.5** mL
